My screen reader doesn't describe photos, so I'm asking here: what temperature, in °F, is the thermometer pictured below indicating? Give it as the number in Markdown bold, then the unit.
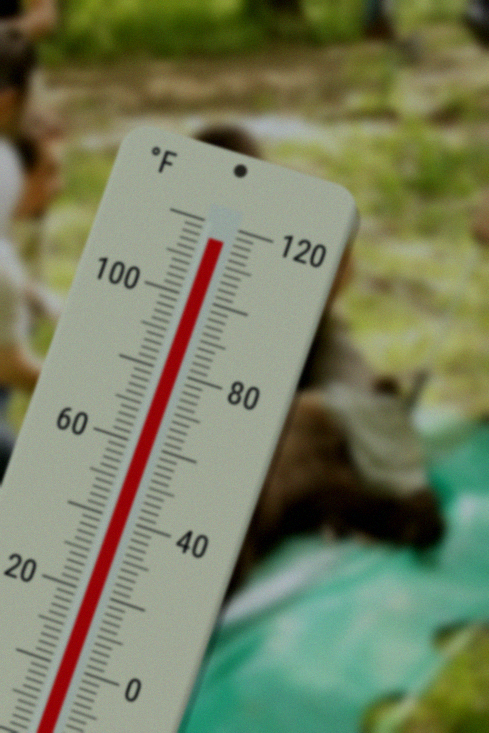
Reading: **116** °F
